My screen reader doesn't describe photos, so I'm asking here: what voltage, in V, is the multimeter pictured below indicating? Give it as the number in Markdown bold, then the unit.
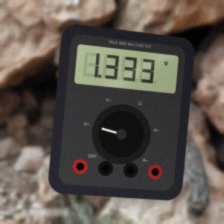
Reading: **1.333** V
